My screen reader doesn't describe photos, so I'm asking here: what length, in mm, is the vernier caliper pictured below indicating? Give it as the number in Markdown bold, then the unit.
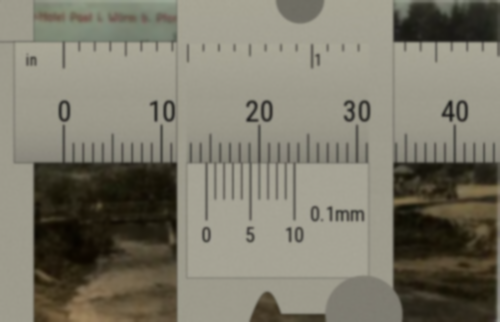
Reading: **14.6** mm
